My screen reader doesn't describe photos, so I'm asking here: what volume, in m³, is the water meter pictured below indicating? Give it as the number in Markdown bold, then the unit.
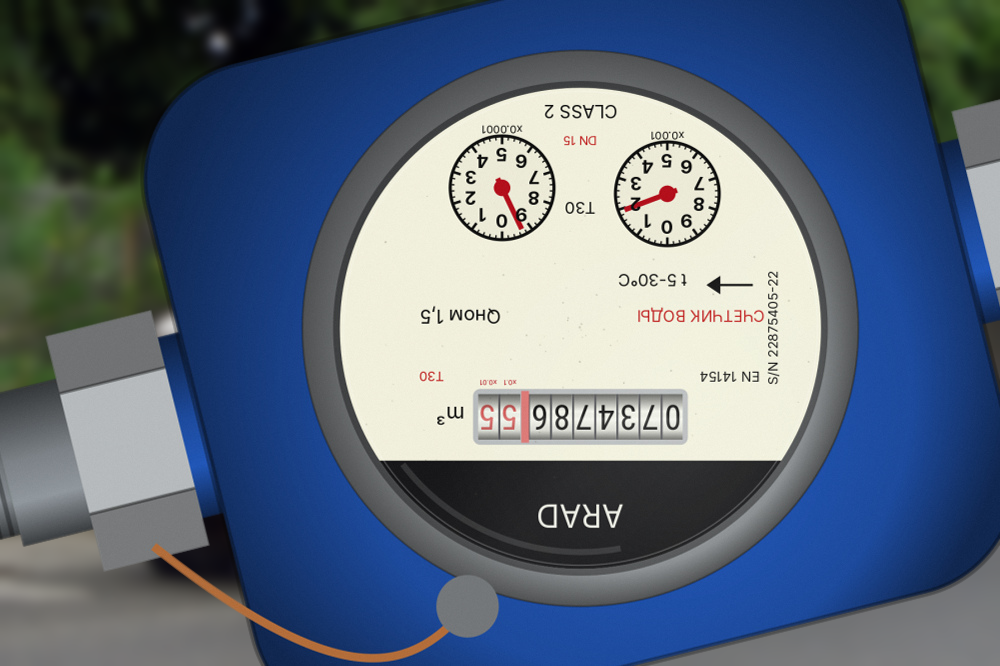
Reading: **734786.5519** m³
